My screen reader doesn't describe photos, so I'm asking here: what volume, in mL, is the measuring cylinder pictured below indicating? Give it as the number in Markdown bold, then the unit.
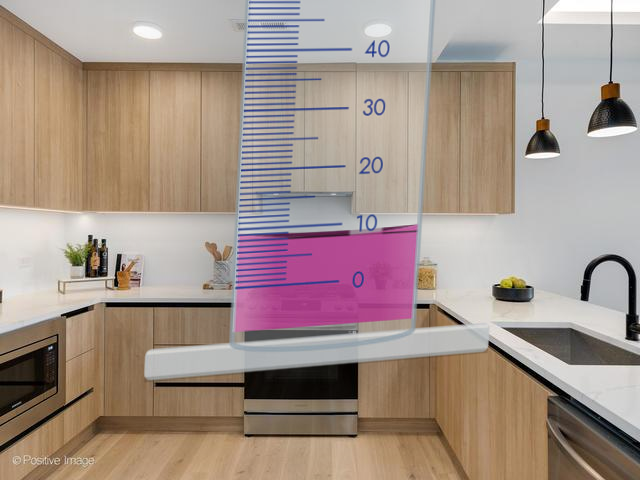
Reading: **8** mL
